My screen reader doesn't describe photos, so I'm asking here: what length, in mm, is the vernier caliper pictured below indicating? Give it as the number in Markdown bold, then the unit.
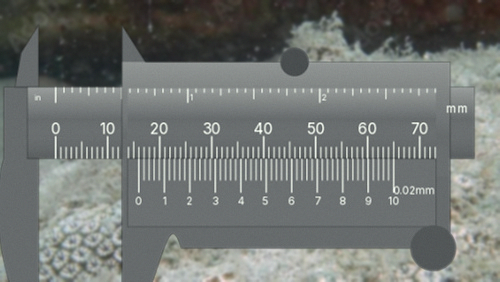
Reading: **16.0** mm
